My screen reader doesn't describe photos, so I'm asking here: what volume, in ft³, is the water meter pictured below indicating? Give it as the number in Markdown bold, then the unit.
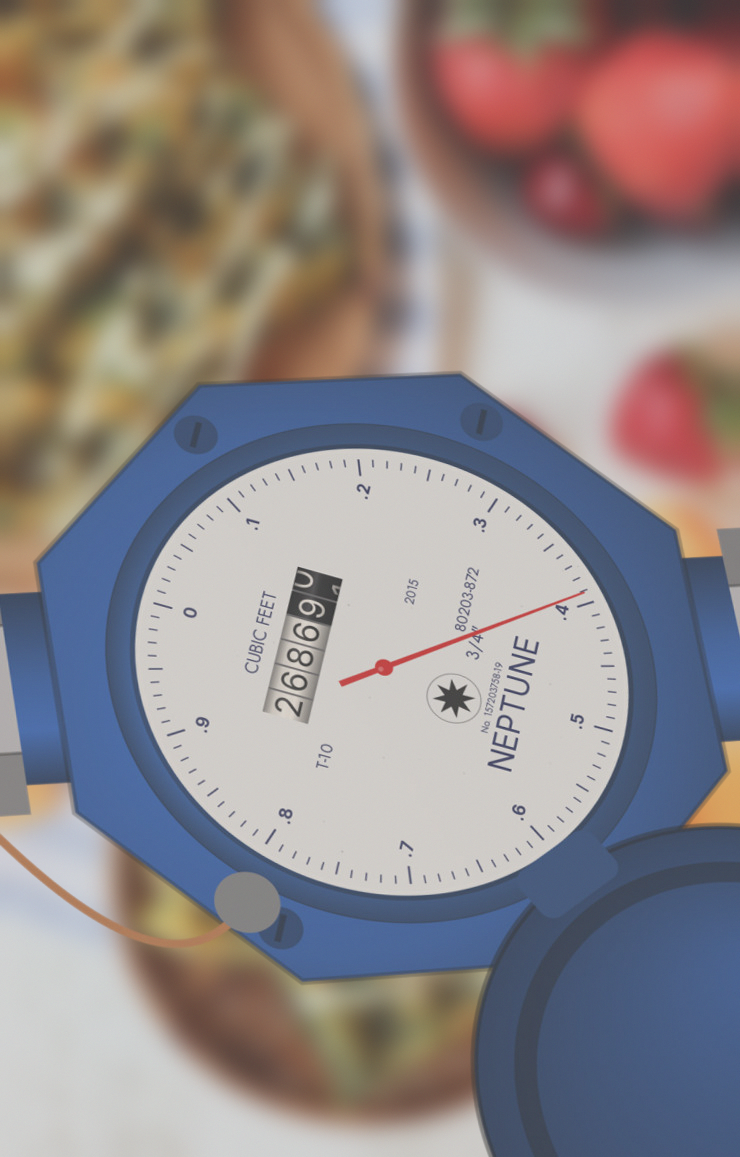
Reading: **268690.39** ft³
